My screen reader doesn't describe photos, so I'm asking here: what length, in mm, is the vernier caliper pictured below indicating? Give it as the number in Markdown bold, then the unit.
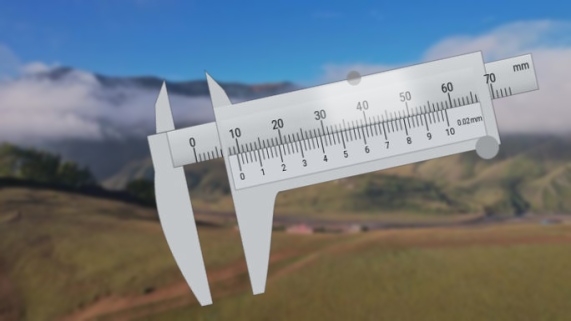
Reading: **9.5** mm
